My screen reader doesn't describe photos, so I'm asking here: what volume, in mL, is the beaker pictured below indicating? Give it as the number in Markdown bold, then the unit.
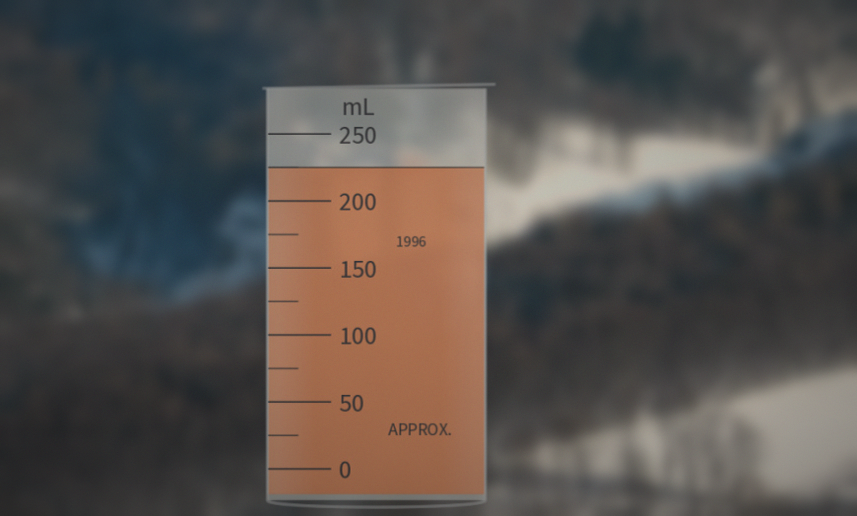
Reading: **225** mL
